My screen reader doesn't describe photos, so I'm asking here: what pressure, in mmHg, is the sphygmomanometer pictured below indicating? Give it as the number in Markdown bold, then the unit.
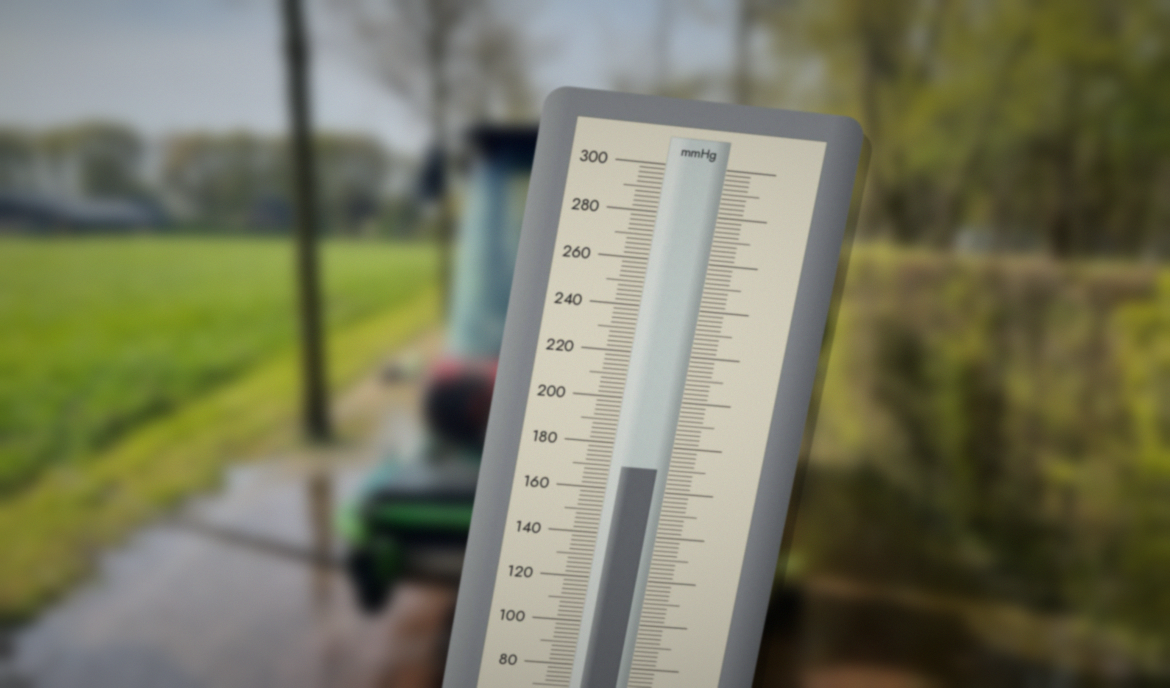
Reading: **170** mmHg
